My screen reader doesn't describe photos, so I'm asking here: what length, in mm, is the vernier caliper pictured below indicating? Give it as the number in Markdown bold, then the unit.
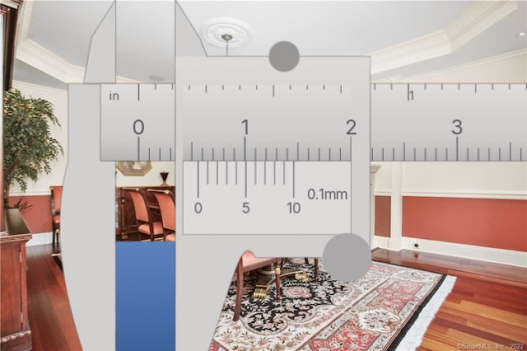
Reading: **5.6** mm
